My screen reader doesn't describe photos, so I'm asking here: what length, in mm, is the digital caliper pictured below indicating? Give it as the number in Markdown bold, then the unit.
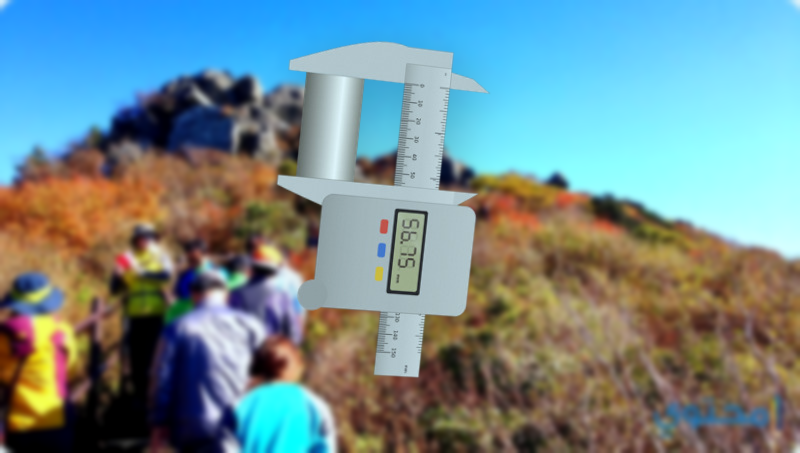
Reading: **56.75** mm
